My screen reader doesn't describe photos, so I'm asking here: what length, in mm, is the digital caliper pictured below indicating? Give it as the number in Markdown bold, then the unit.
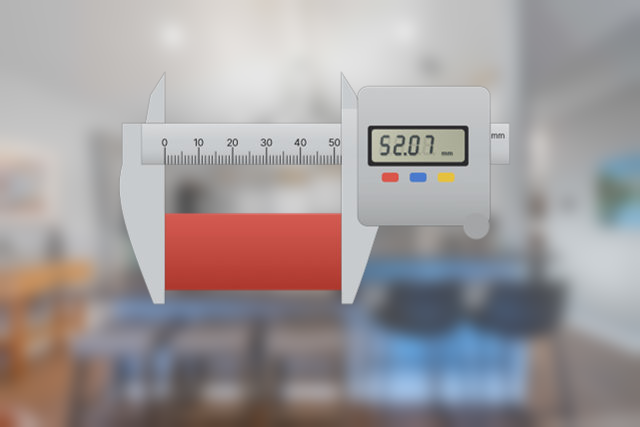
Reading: **52.07** mm
